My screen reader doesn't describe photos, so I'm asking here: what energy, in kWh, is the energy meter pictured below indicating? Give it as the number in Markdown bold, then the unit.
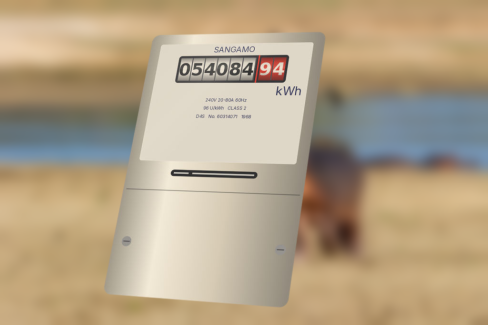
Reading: **54084.94** kWh
